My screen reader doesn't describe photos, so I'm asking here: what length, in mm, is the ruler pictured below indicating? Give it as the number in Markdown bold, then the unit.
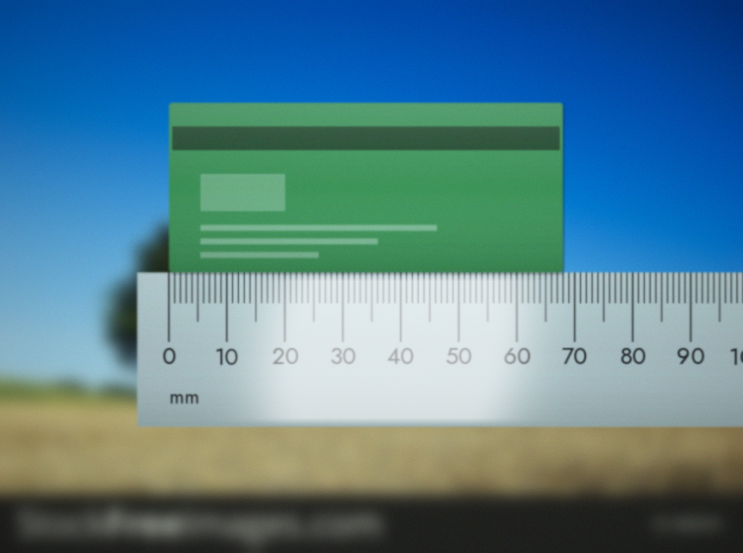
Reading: **68** mm
